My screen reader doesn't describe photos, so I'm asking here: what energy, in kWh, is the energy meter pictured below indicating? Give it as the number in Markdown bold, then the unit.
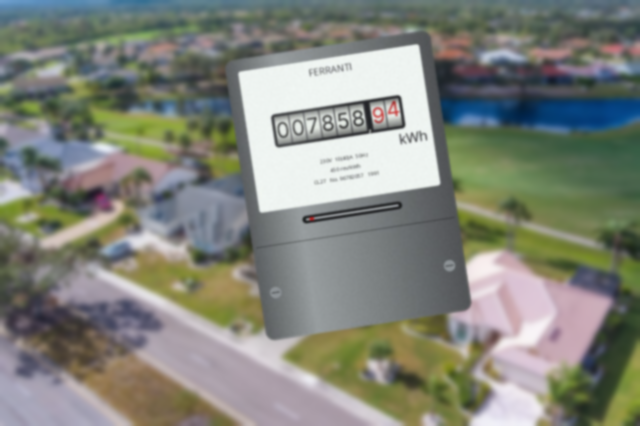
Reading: **7858.94** kWh
